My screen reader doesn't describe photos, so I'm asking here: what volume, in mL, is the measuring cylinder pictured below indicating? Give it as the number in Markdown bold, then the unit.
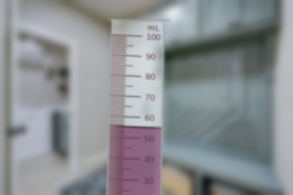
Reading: **55** mL
